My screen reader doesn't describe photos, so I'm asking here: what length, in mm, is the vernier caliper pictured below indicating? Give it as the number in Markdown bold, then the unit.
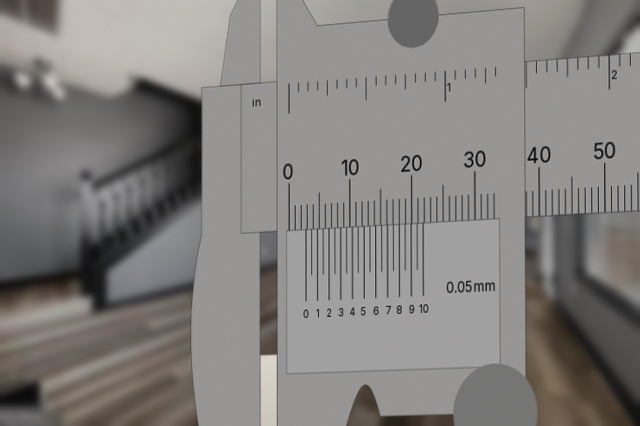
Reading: **2.8** mm
